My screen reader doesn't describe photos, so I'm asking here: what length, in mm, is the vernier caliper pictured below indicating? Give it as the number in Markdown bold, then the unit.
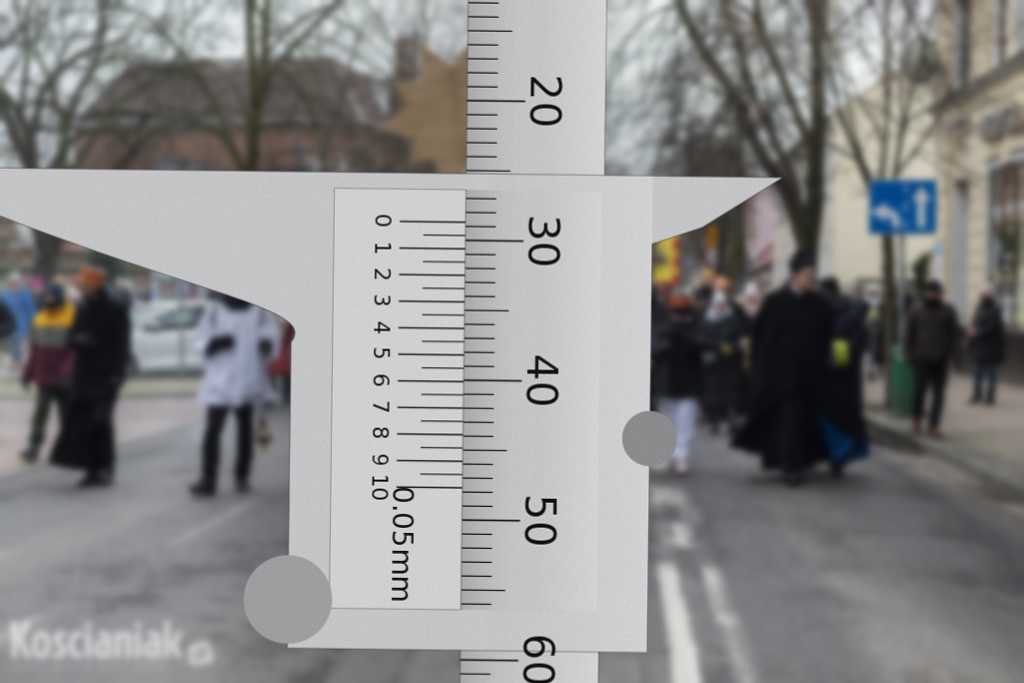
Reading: **28.7** mm
